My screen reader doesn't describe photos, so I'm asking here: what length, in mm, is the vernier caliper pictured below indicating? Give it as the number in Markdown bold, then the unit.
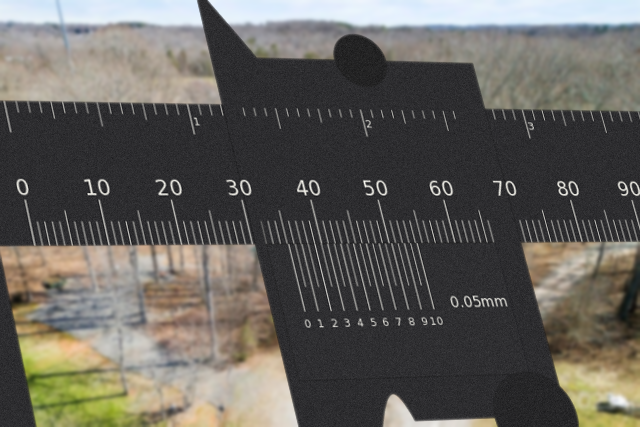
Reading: **35.2** mm
